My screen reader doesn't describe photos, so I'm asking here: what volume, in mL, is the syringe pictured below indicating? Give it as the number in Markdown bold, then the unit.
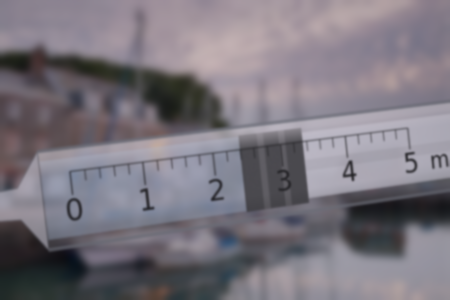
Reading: **2.4** mL
